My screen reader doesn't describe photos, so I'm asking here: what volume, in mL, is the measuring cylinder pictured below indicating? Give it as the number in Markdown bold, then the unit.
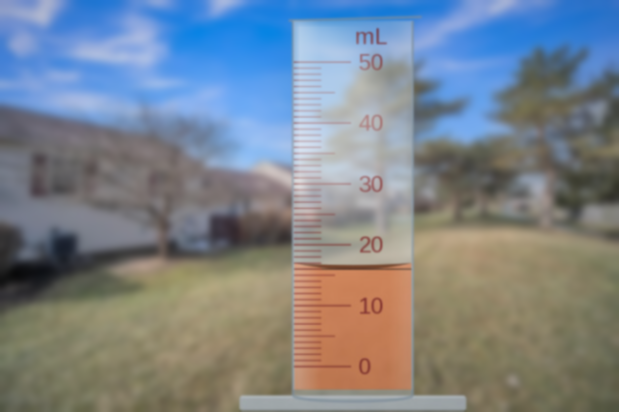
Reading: **16** mL
